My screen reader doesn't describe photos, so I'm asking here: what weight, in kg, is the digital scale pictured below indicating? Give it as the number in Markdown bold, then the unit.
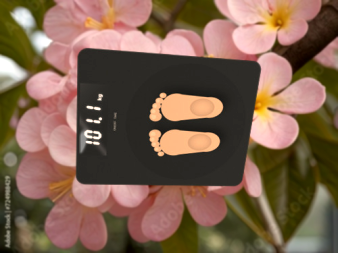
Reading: **101.1** kg
